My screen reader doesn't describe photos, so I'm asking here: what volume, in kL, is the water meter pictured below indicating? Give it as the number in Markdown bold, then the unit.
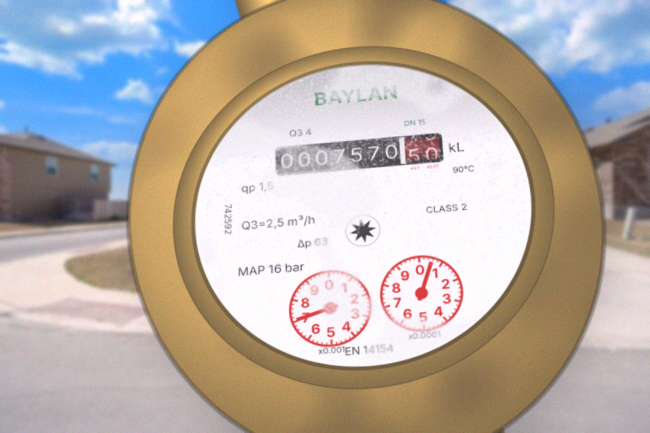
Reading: **7570.4970** kL
